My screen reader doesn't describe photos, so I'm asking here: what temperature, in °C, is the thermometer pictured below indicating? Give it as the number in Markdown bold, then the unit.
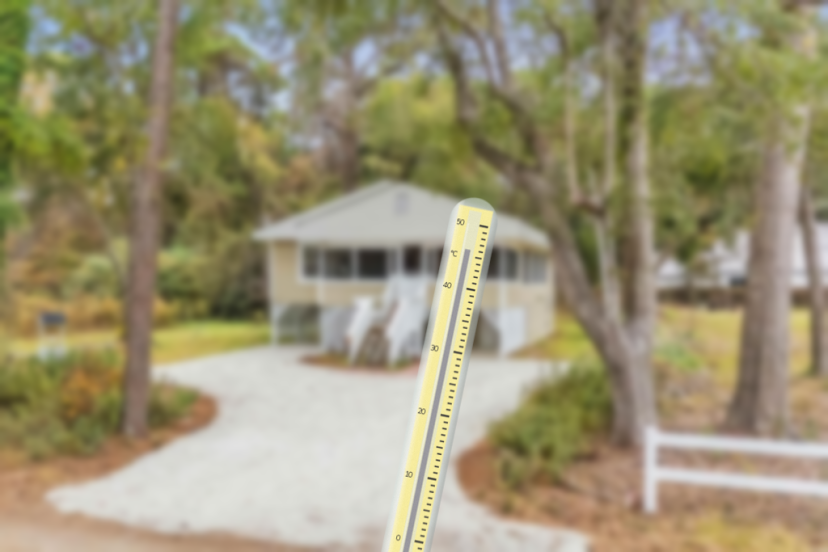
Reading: **46** °C
